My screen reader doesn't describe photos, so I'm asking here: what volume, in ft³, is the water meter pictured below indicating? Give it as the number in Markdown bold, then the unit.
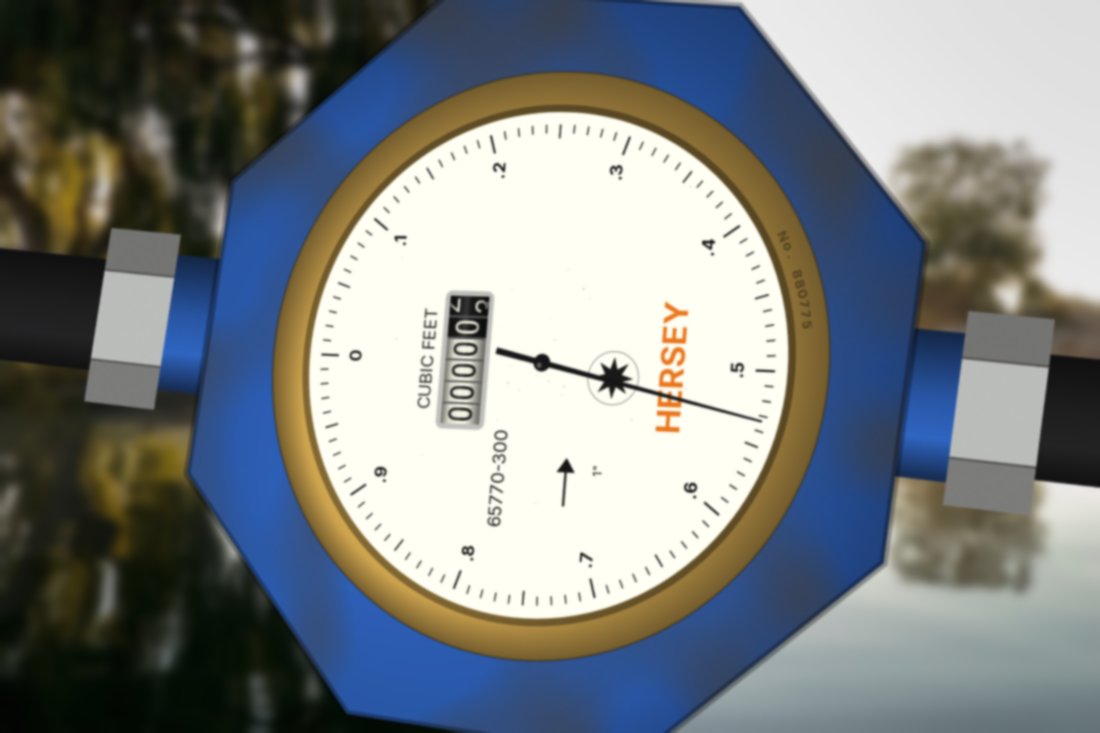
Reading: **2.53** ft³
